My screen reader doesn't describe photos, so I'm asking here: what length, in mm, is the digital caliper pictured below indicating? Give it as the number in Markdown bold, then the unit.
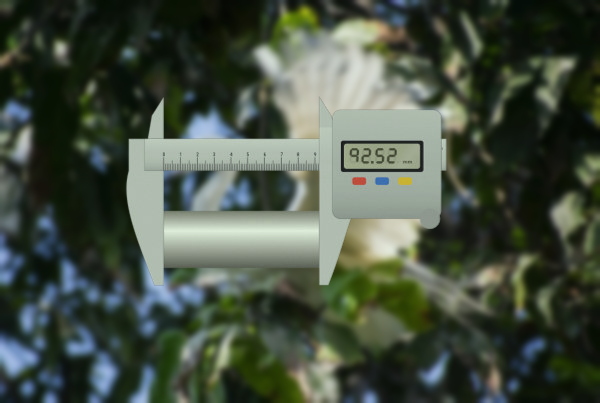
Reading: **92.52** mm
